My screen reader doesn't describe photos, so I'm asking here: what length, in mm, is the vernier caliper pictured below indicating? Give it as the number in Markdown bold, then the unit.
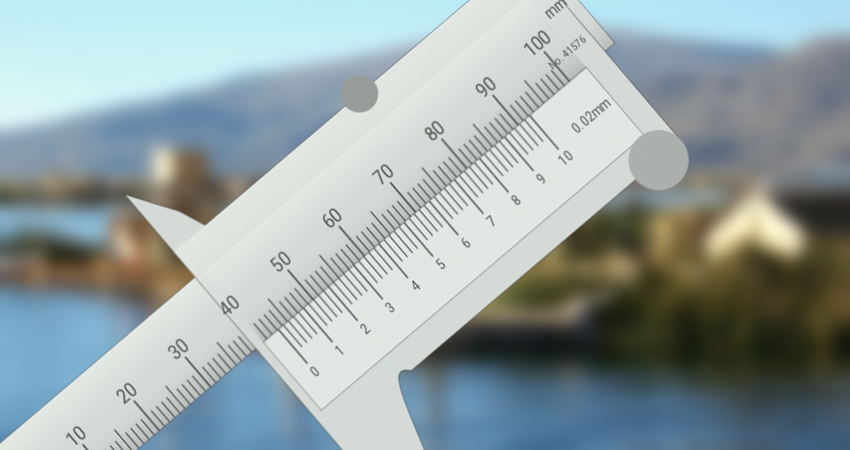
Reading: **43.2** mm
